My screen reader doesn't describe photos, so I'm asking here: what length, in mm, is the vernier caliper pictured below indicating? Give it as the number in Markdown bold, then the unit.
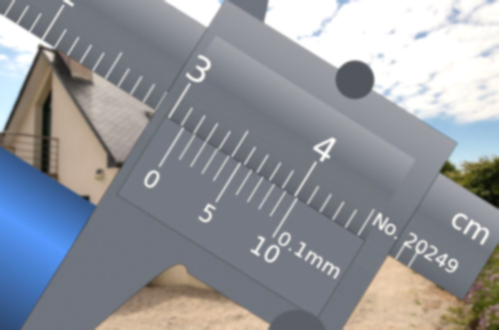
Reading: **31.2** mm
